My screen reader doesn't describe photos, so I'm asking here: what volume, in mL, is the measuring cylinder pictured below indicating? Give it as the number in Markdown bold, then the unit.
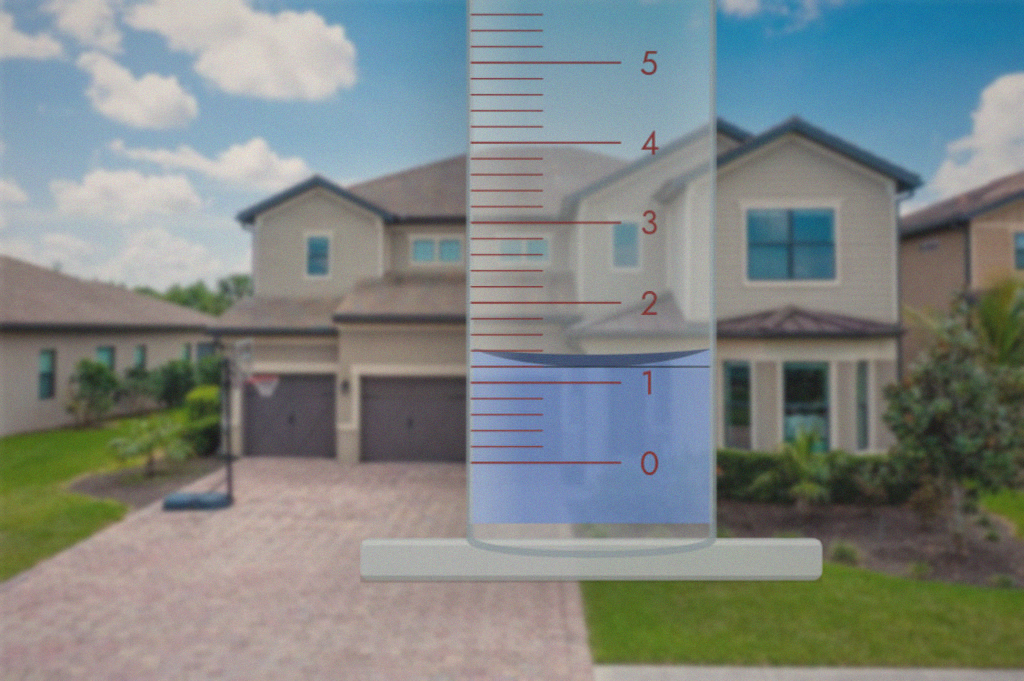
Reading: **1.2** mL
